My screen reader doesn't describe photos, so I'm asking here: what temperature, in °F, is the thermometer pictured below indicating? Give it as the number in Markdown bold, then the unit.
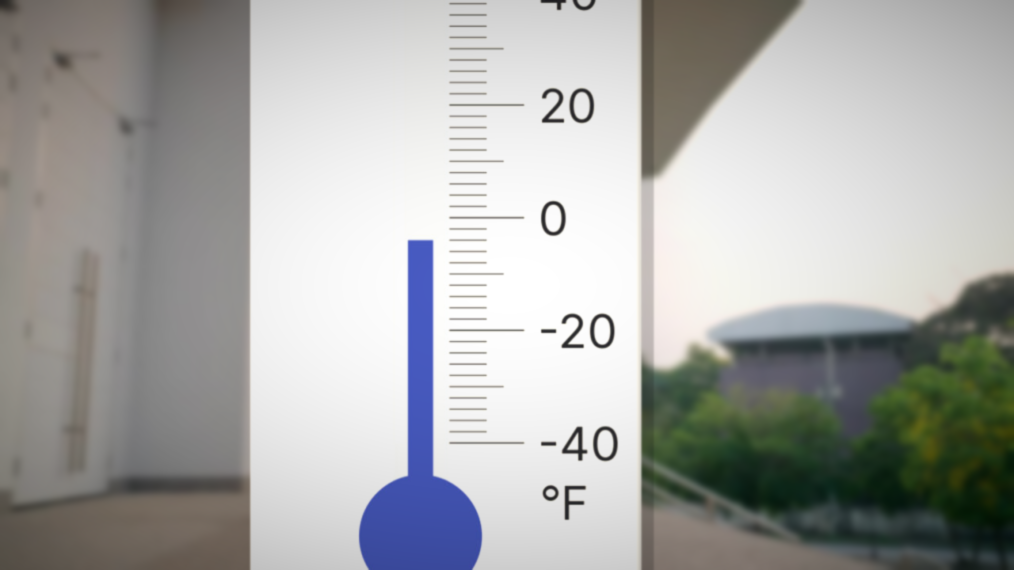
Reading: **-4** °F
